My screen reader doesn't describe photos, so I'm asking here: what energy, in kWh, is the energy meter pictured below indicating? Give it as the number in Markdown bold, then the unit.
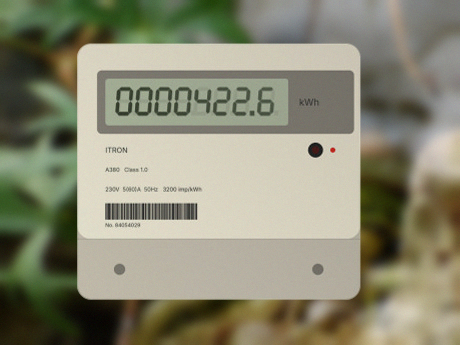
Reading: **422.6** kWh
